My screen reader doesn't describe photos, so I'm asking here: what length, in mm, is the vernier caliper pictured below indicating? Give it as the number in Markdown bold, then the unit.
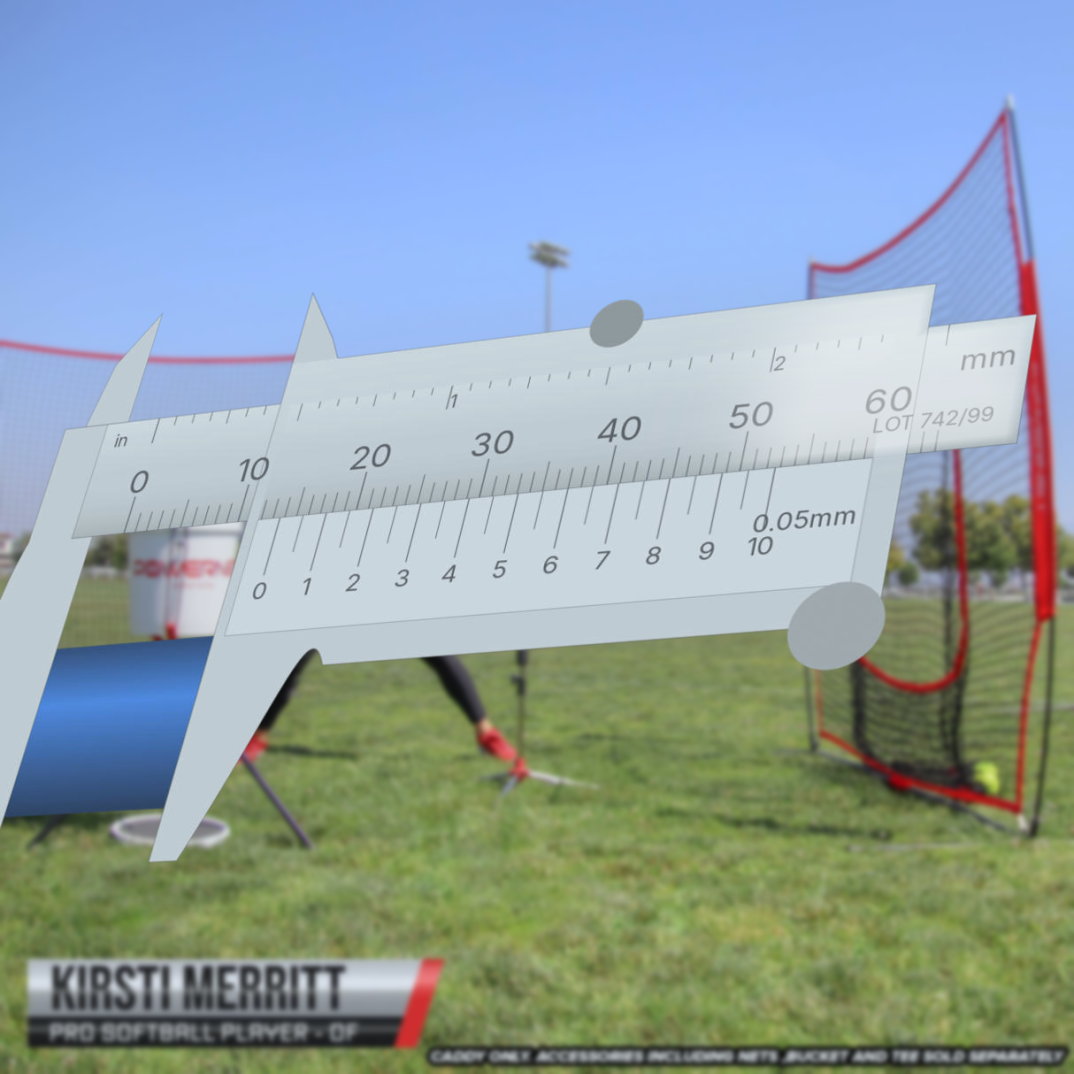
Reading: **13.6** mm
